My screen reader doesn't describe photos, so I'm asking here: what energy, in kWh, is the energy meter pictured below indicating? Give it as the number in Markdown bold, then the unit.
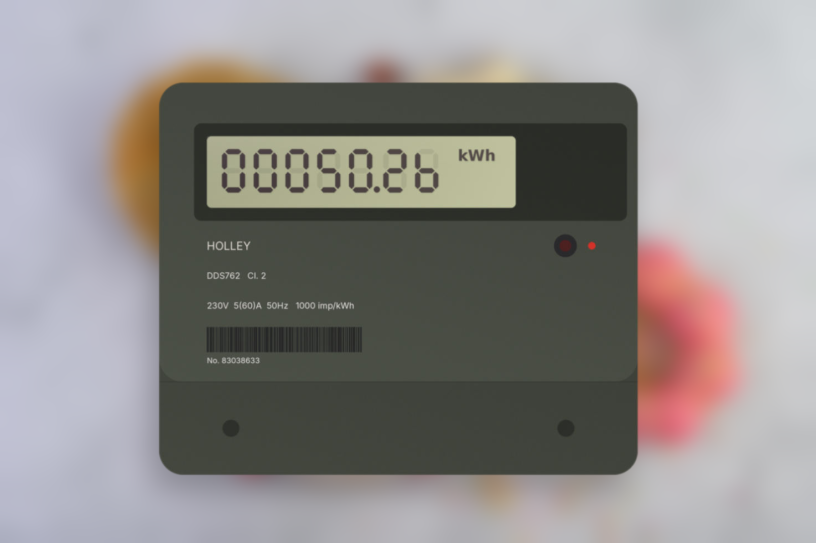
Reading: **50.26** kWh
